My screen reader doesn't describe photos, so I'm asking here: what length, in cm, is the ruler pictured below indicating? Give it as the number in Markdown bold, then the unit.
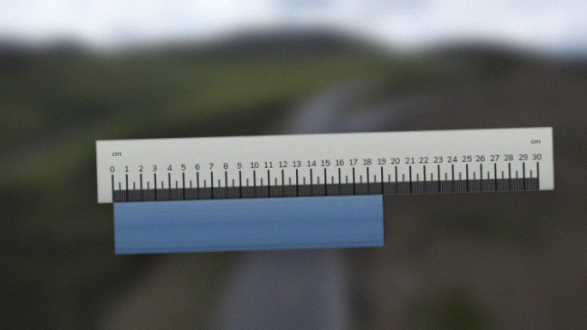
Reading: **19** cm
